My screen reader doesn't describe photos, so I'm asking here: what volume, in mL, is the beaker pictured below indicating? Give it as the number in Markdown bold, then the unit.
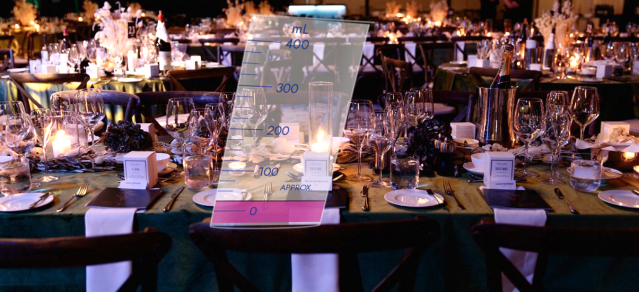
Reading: **25** mL
